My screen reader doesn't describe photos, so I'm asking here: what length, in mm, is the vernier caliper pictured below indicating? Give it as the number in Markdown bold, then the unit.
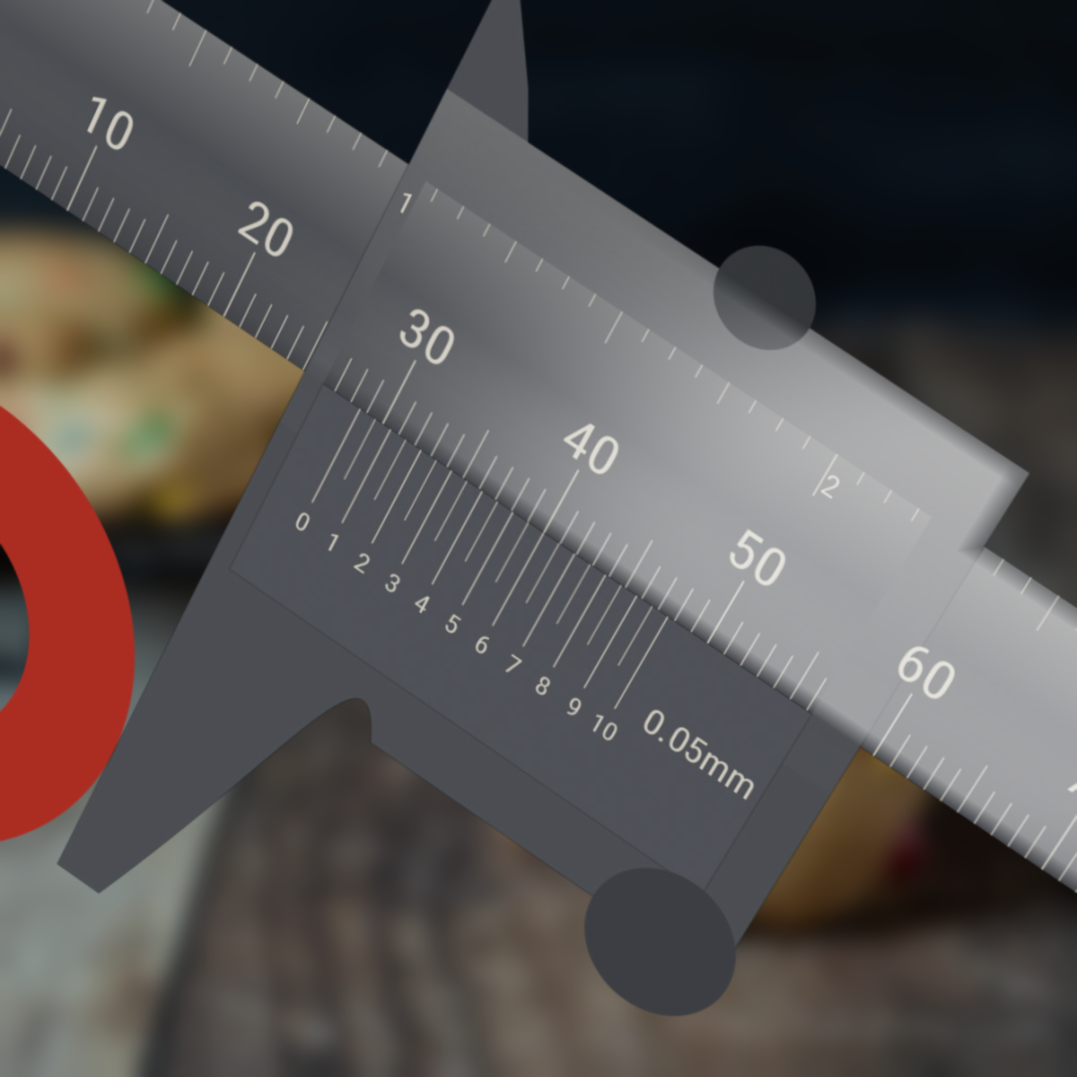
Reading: **28.6** mm
